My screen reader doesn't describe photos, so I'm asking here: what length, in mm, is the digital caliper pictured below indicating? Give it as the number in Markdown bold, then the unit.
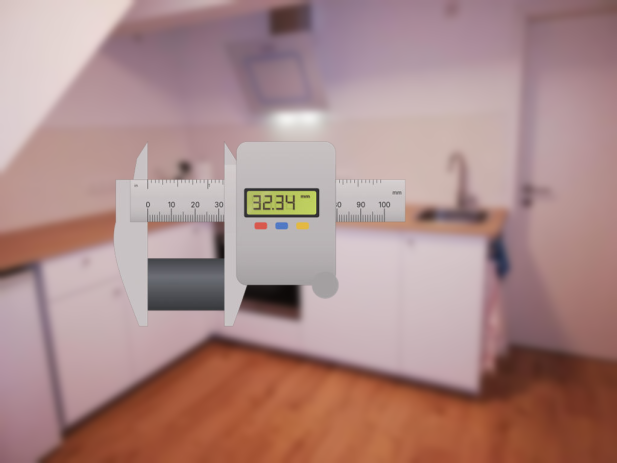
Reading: **32.34** mm
